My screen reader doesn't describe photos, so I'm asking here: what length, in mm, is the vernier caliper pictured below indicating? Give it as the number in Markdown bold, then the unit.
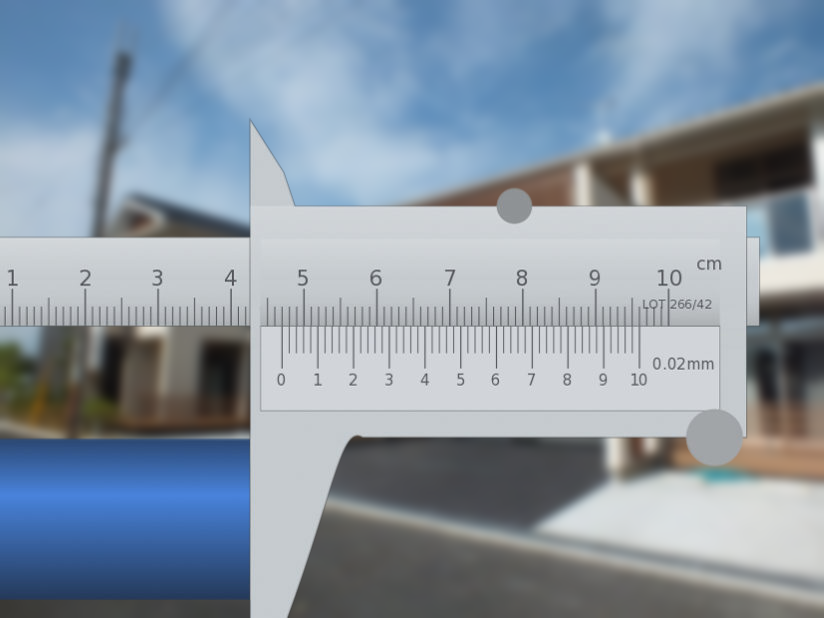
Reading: **47.0** mm
